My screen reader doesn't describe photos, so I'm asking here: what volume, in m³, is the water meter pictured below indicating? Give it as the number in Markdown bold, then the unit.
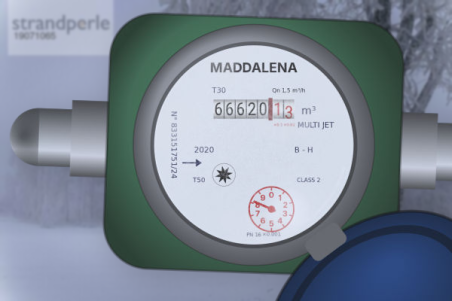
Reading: **66620.128** m³
